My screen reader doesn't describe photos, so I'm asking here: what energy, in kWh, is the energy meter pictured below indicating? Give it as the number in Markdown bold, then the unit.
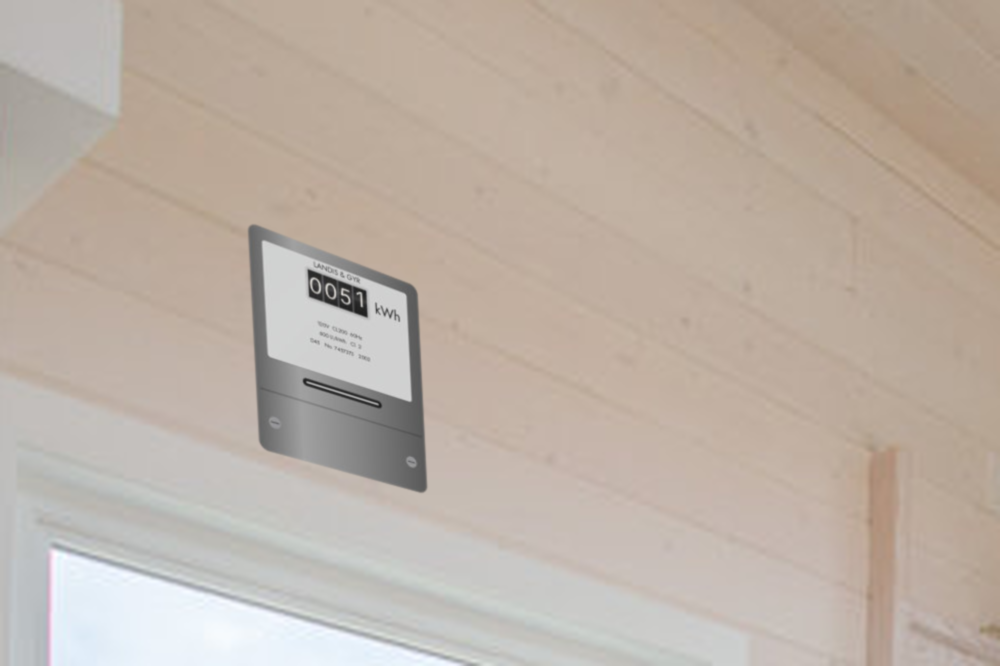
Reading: **51** kWh
